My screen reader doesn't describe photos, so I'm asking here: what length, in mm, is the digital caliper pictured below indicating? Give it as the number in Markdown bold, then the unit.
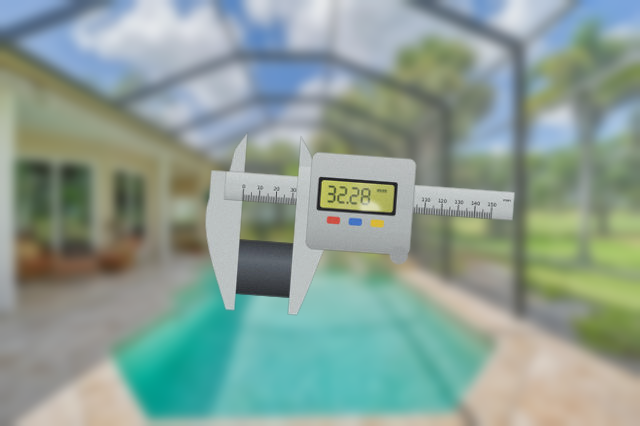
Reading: **32.28** mm
